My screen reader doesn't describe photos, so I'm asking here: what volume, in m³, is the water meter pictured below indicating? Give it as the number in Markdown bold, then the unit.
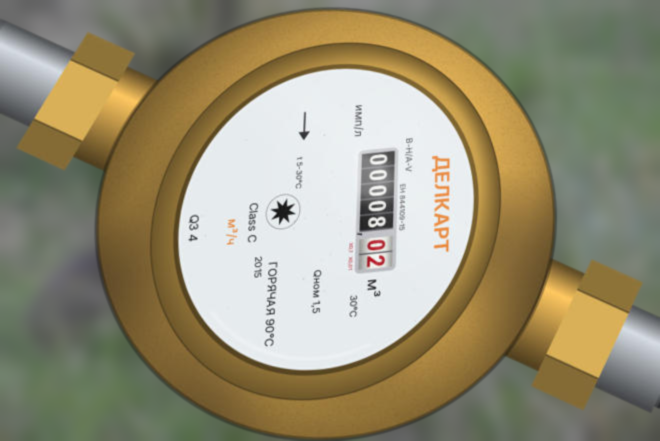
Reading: **8.02** m³
